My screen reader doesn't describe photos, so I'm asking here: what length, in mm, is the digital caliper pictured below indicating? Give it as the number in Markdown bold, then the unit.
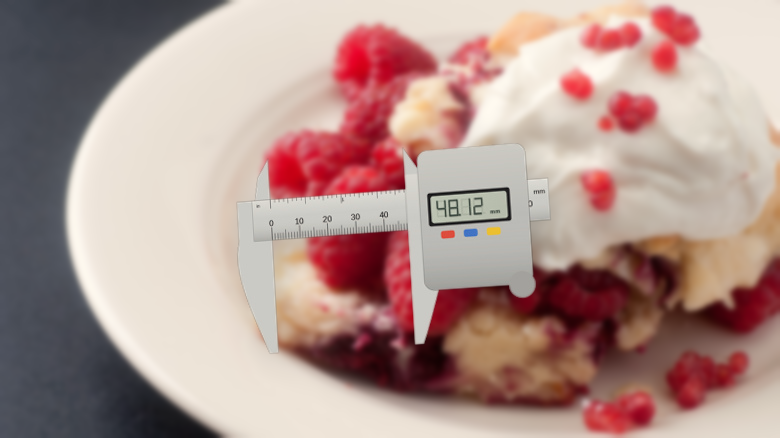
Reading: **48.12** mm
